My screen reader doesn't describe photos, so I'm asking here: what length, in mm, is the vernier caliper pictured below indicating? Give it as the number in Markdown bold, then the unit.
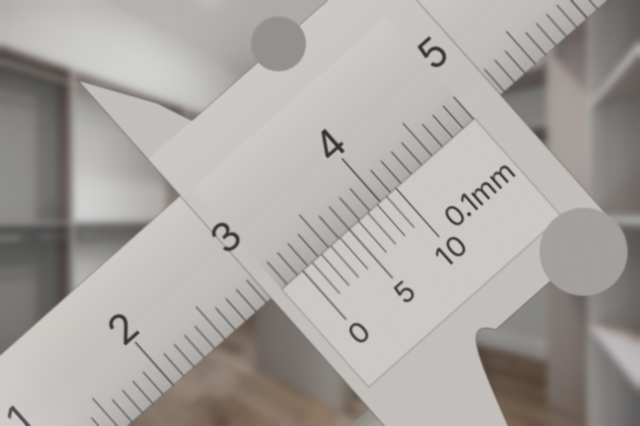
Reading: **32.5** mm
